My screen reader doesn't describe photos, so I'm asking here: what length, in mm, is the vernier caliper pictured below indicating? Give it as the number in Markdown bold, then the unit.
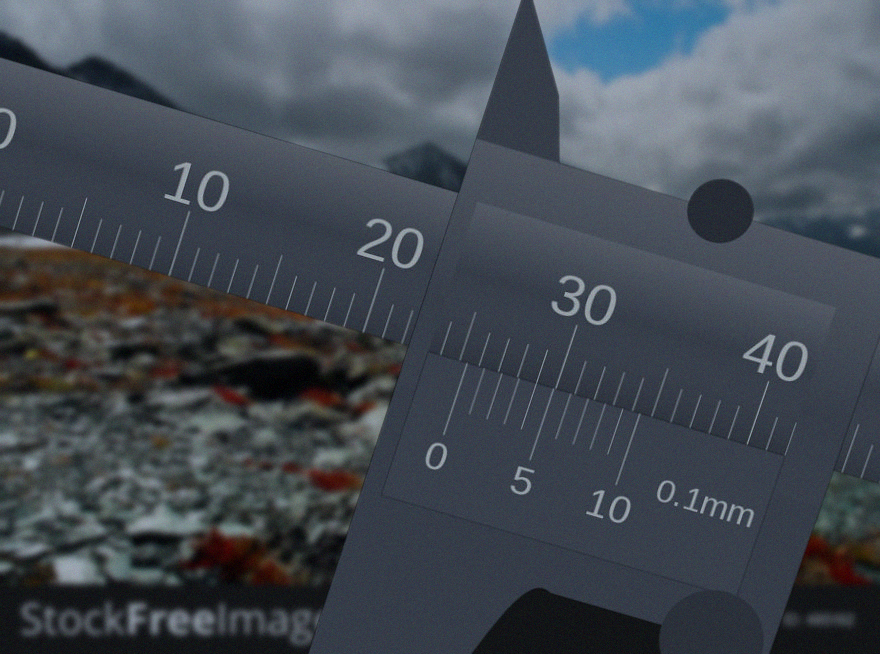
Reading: **25.4** mm
